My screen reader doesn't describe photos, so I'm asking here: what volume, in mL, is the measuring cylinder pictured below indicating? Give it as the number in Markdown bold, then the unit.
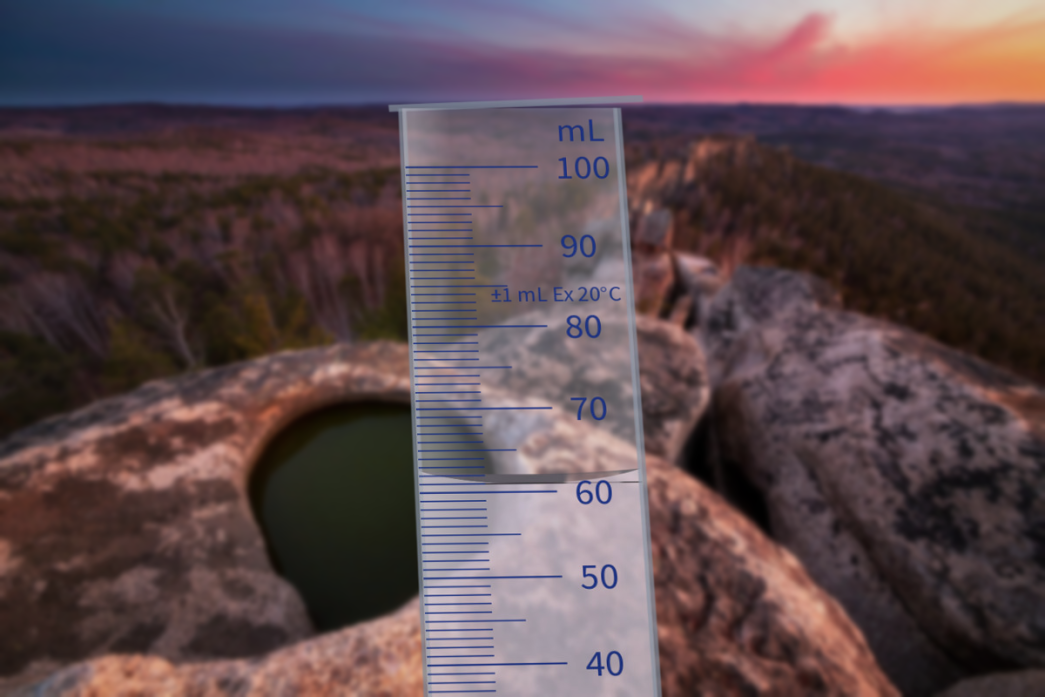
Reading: **61** mL
